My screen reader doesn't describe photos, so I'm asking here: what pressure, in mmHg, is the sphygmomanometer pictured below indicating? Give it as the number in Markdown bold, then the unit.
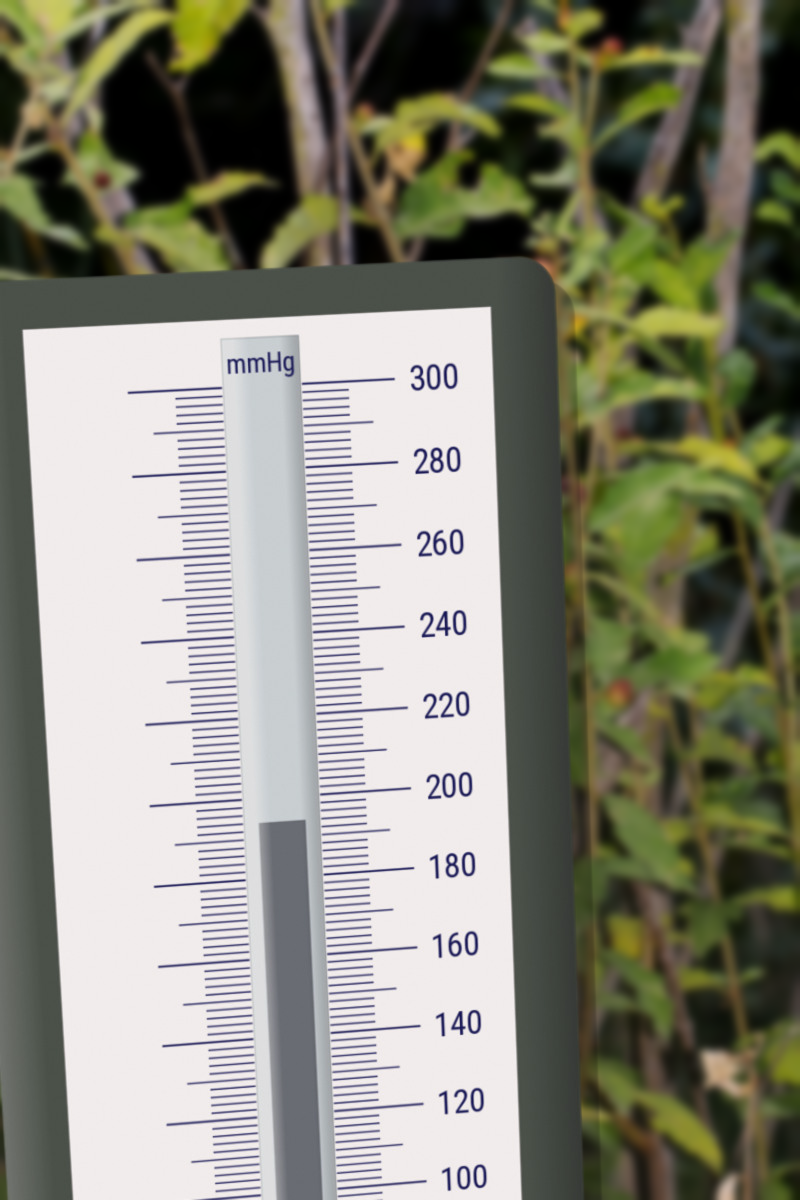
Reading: **194** mmHg
